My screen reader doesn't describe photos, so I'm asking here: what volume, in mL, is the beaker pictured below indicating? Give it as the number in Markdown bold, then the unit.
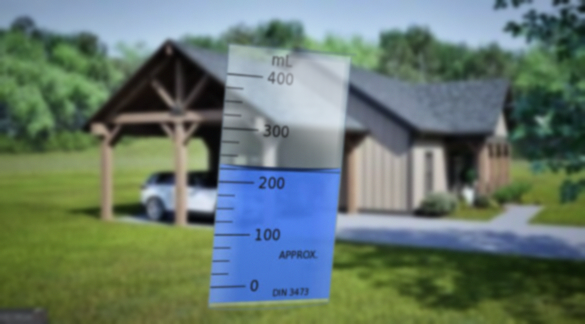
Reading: **225** mL
